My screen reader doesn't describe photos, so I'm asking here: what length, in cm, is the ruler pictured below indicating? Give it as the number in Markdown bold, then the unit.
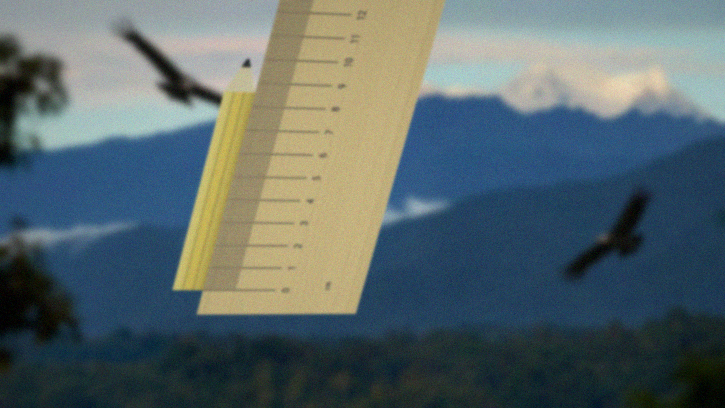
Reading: **10** cm
